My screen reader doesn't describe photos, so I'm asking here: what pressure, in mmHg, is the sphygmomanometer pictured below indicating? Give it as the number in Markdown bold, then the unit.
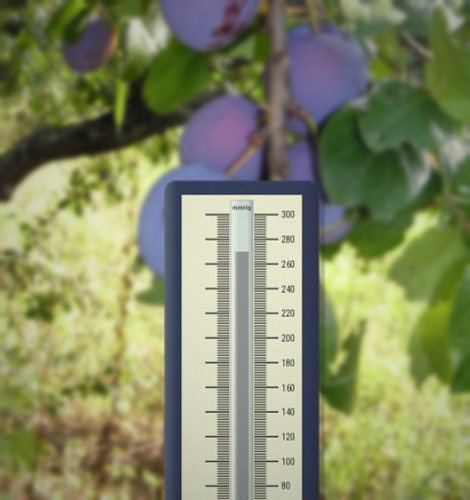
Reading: **270** mmHg
